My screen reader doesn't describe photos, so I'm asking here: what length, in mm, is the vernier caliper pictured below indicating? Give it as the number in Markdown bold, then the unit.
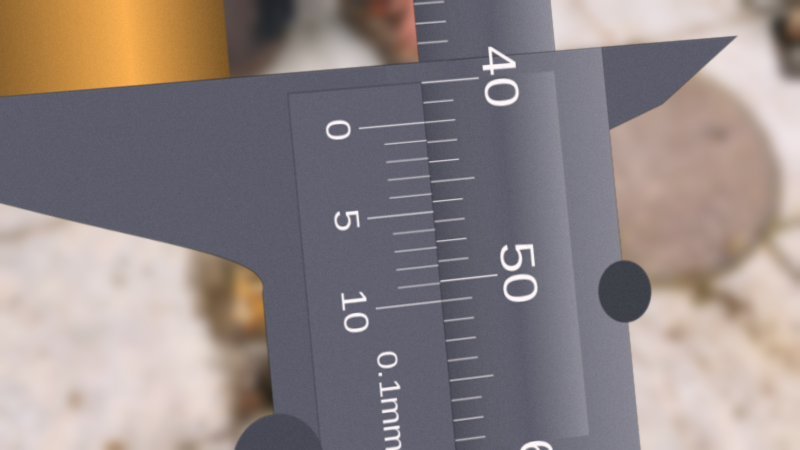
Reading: **42.0** mm
